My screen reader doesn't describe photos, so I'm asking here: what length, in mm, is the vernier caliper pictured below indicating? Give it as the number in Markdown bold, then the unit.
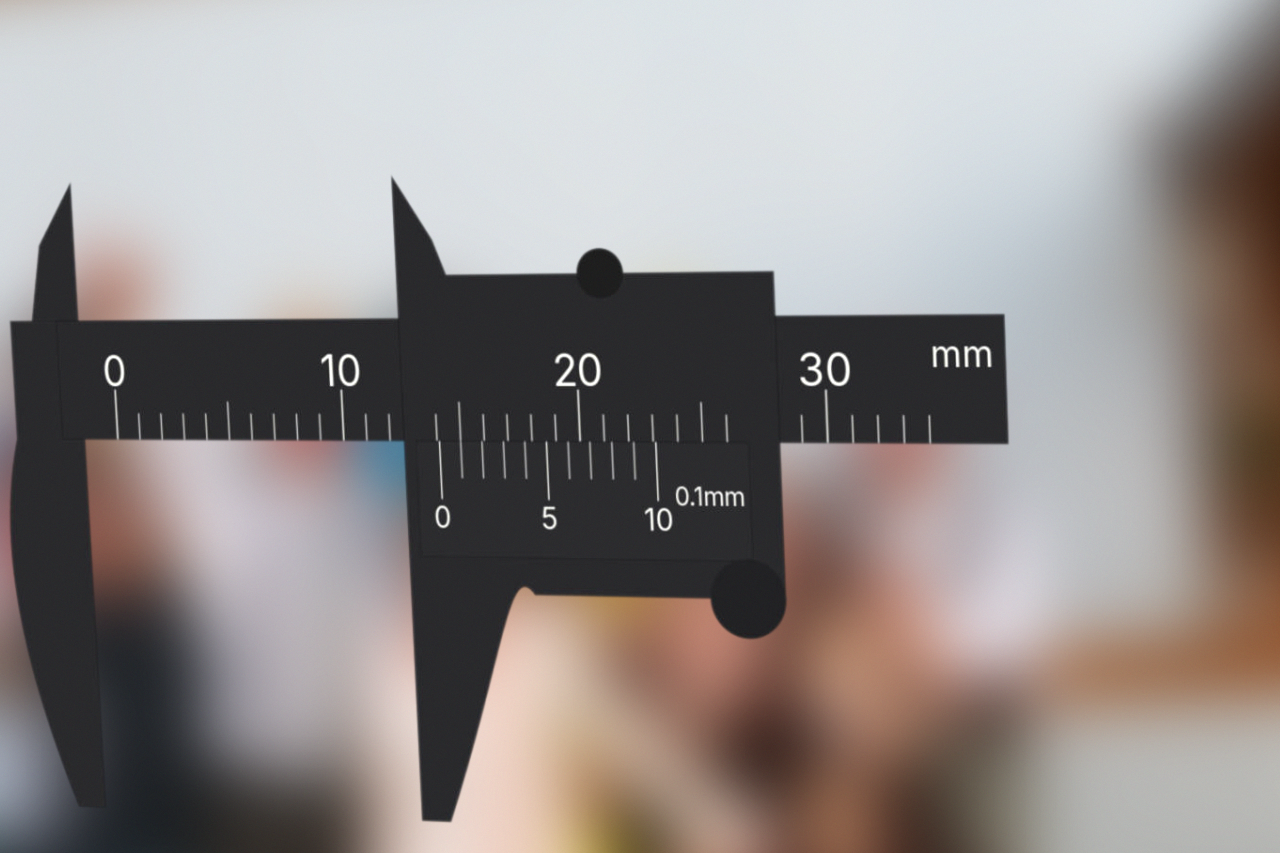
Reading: **14.1** mm
